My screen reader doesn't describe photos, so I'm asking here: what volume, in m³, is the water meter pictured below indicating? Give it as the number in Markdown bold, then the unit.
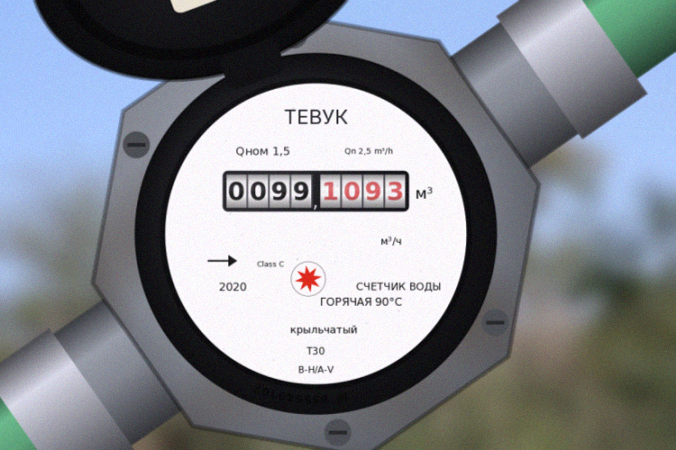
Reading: **99.1093** m³
